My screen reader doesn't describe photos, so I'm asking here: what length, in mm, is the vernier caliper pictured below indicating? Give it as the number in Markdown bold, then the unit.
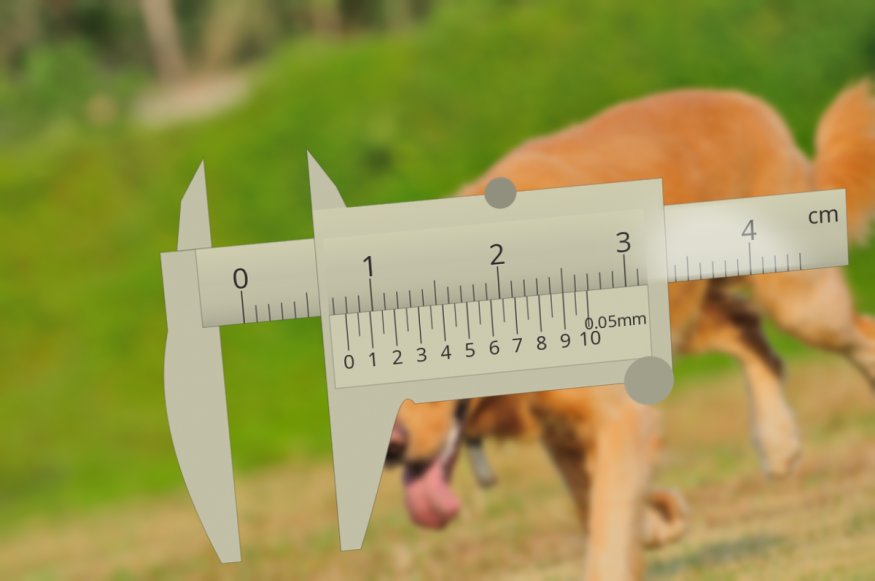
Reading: **7.9** mm
